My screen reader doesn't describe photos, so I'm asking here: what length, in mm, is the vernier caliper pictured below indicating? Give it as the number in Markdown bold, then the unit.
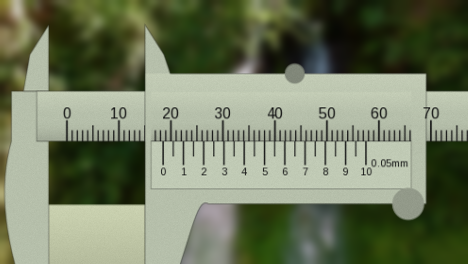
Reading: **18.5** mm
